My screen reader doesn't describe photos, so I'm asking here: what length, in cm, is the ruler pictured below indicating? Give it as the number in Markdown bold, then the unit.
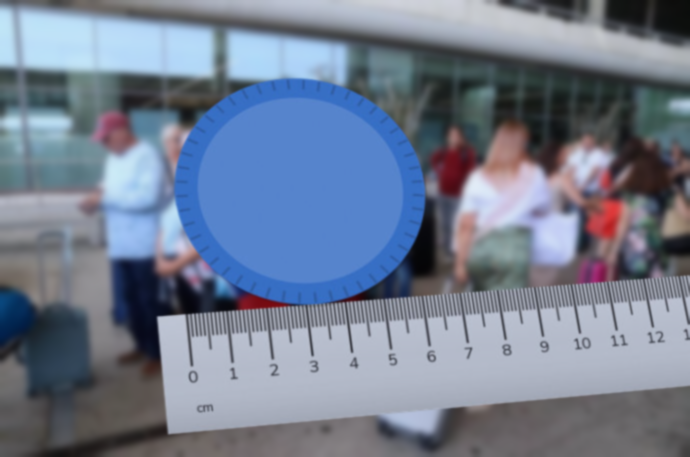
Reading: **6.5** cm
